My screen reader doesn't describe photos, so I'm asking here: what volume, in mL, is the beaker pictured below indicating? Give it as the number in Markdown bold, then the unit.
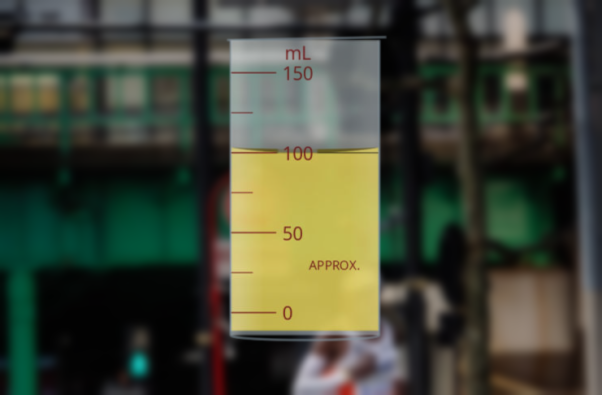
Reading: **100** mL
